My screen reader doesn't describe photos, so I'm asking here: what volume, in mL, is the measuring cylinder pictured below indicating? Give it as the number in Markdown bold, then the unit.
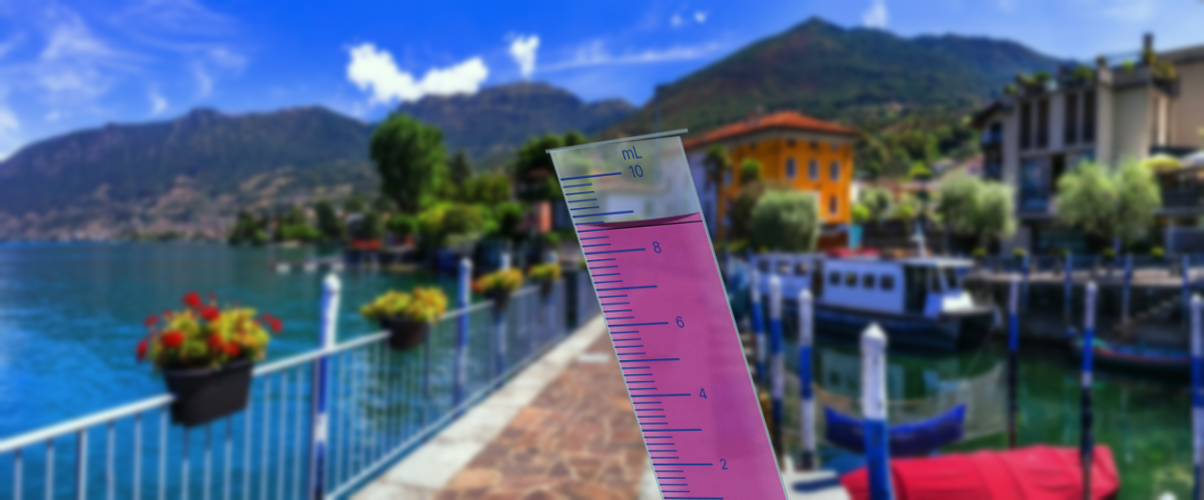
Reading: **8.6** mL
